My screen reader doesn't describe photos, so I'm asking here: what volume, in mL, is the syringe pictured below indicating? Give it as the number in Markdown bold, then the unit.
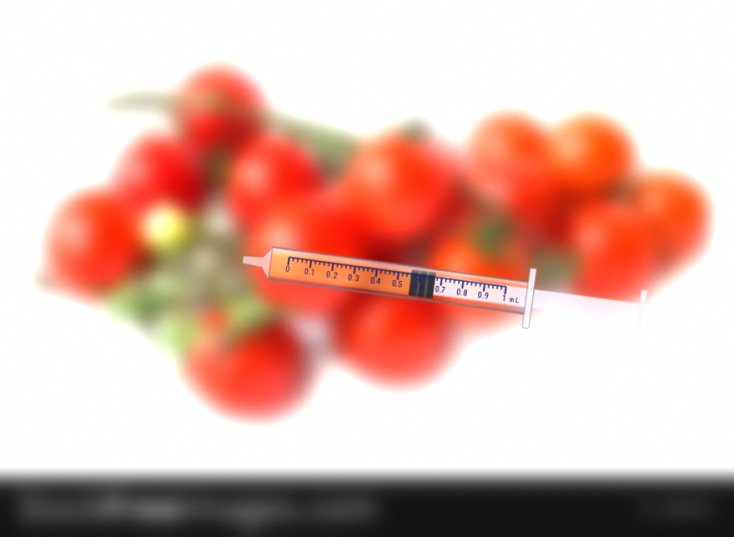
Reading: **0.56** mL
